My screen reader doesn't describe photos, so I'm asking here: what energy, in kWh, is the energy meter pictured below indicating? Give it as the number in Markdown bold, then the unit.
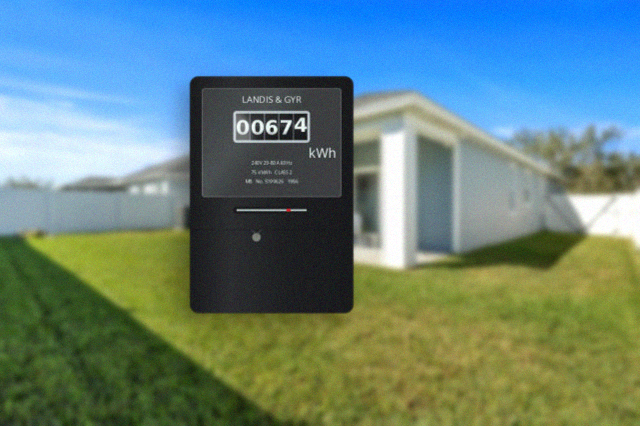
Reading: **674** kWh
